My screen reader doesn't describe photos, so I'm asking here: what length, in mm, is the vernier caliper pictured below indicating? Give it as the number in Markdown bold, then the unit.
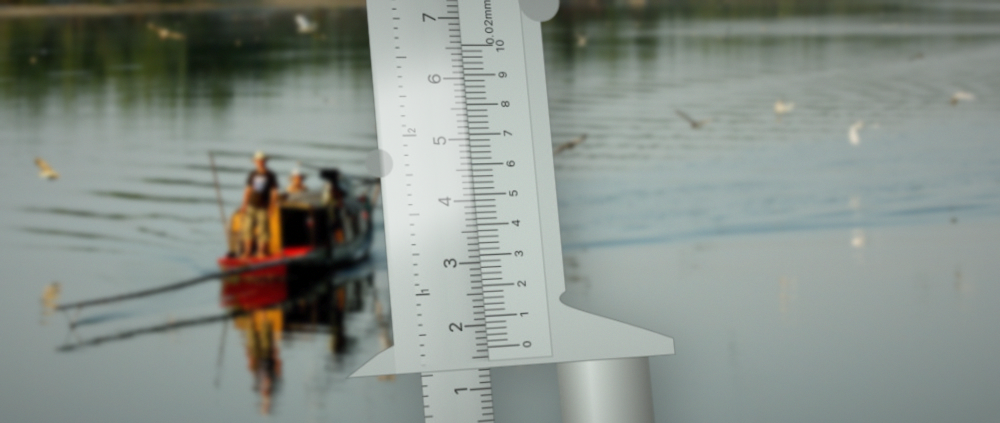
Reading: **16.5** mm
